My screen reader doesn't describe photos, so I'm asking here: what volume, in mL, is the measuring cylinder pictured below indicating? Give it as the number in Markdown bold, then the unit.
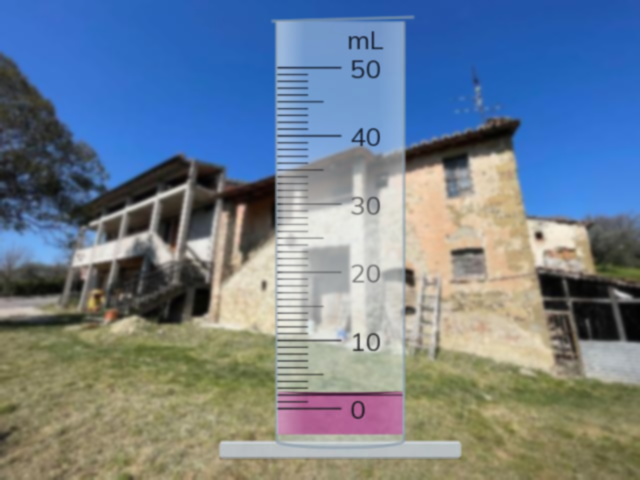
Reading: **2** mL
